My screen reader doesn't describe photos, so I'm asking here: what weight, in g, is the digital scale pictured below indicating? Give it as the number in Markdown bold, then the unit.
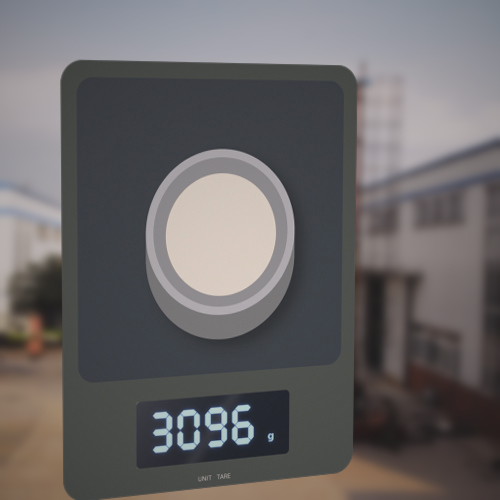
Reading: **3096** g
